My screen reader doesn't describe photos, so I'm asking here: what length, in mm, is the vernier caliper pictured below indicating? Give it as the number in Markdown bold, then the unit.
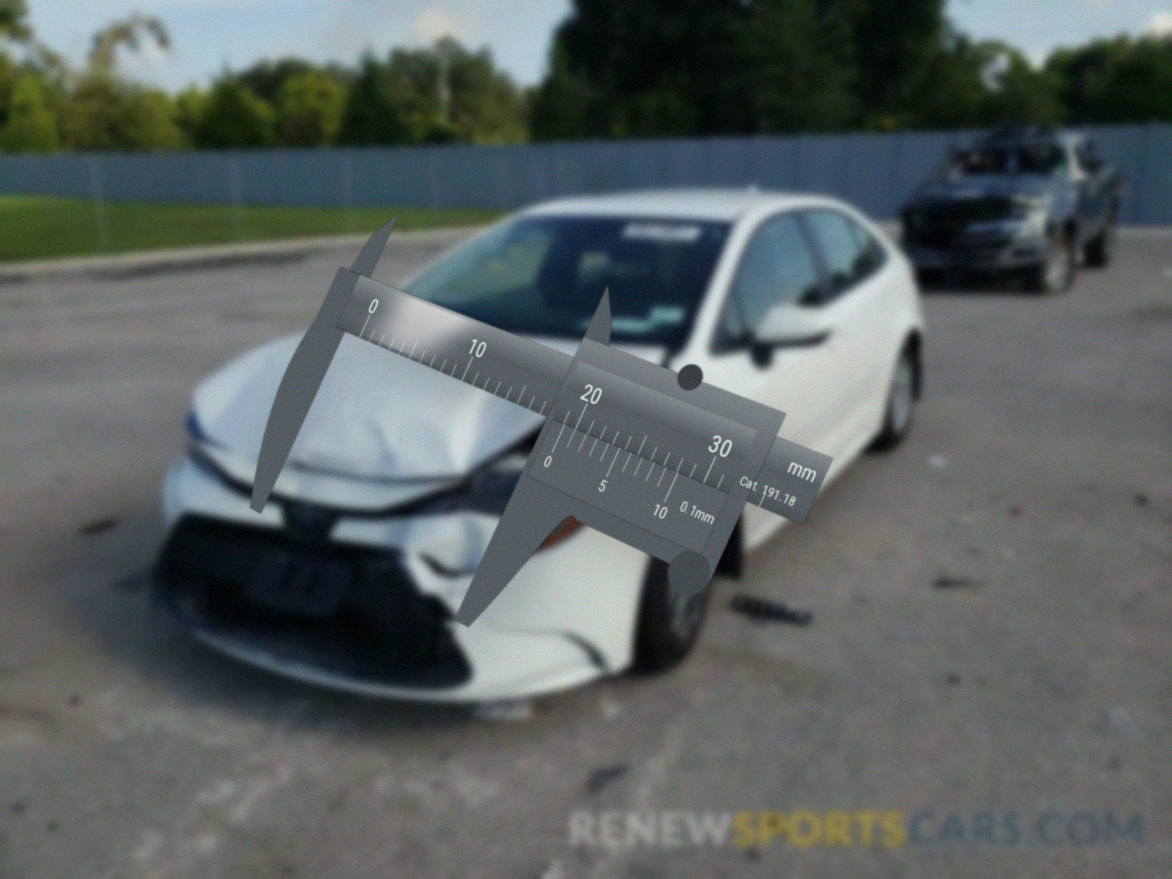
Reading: **19.1** mm
